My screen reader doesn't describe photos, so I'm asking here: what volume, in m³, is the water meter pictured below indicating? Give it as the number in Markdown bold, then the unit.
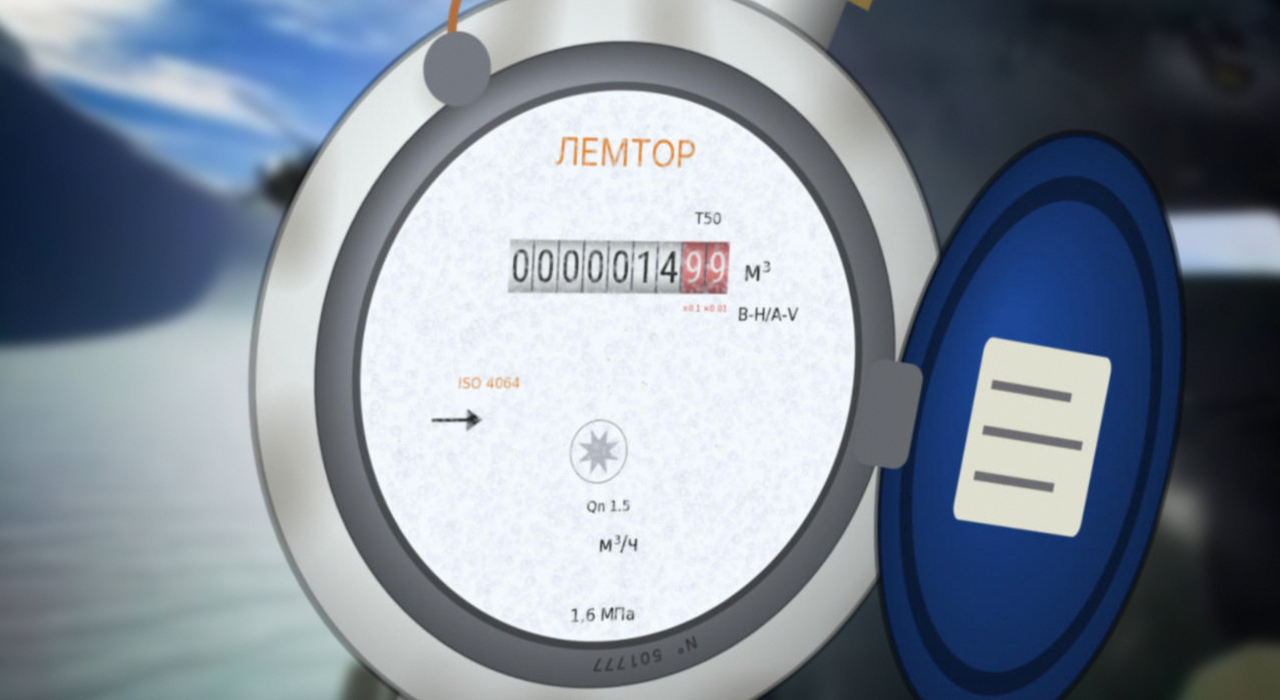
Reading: **14.99** m³
